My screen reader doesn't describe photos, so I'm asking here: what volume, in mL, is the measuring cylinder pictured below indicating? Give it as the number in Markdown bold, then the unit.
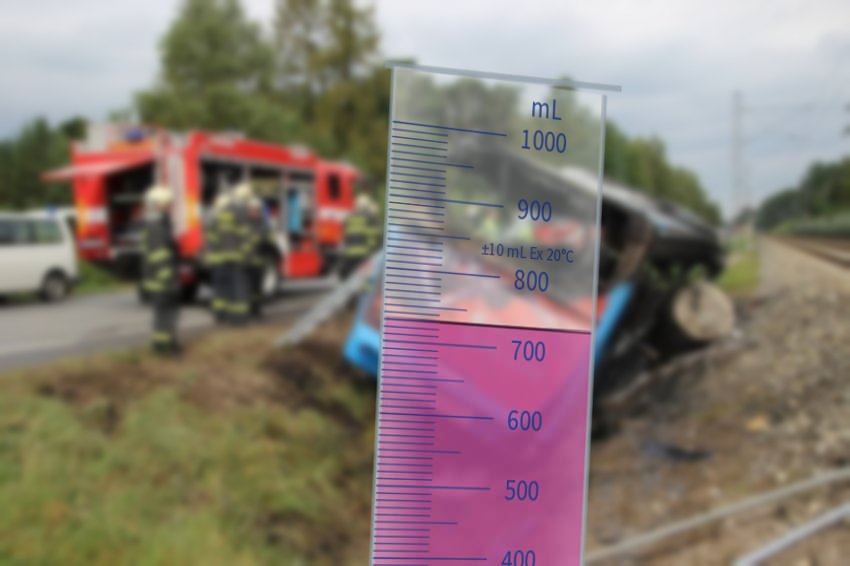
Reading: **730** mL
